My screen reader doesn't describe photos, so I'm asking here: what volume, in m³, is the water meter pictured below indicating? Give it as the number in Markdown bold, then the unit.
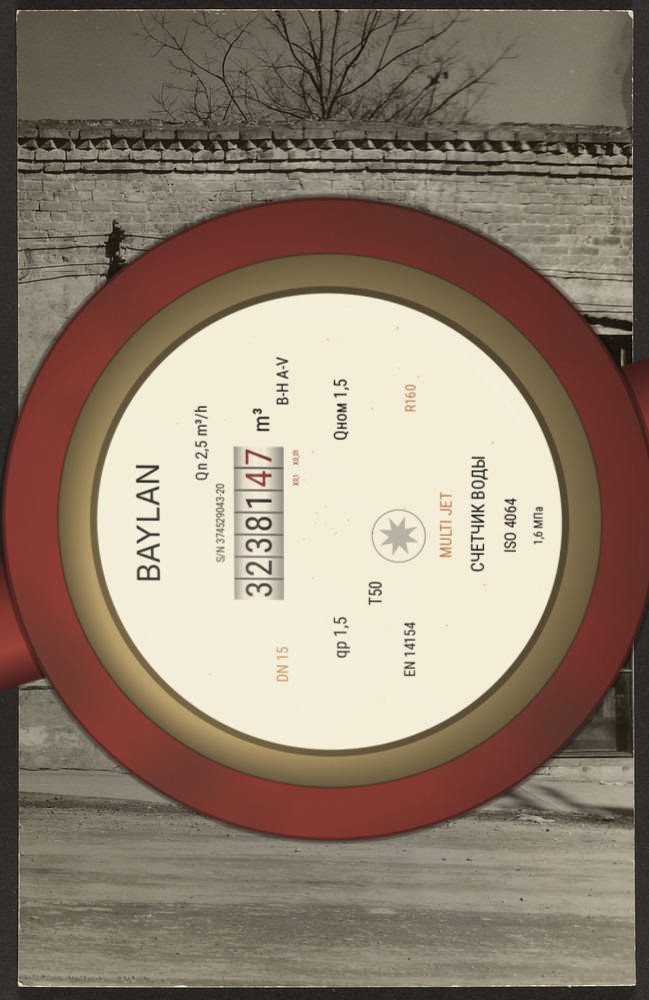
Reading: **32381.47** m³
